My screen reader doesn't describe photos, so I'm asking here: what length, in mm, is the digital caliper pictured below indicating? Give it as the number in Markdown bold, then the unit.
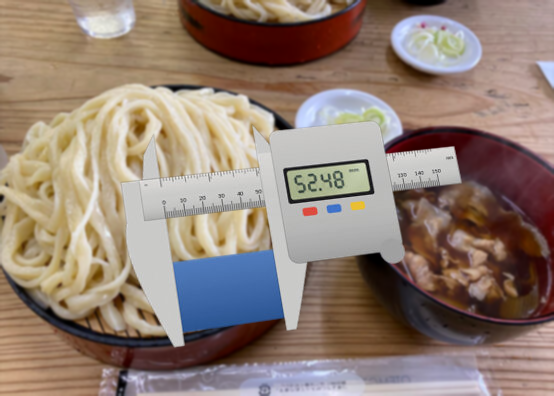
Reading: **52.48** mm
